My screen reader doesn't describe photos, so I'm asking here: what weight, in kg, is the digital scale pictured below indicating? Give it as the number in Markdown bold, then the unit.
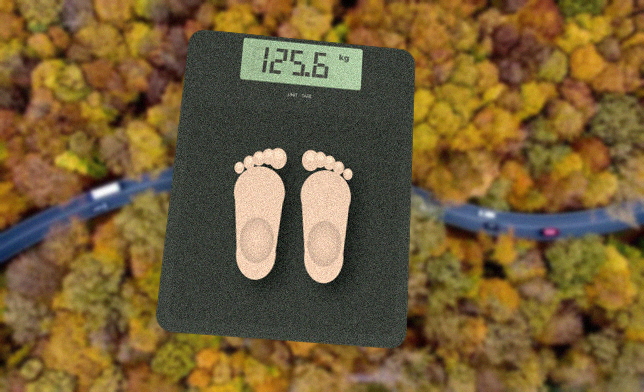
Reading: **125.6** kg
